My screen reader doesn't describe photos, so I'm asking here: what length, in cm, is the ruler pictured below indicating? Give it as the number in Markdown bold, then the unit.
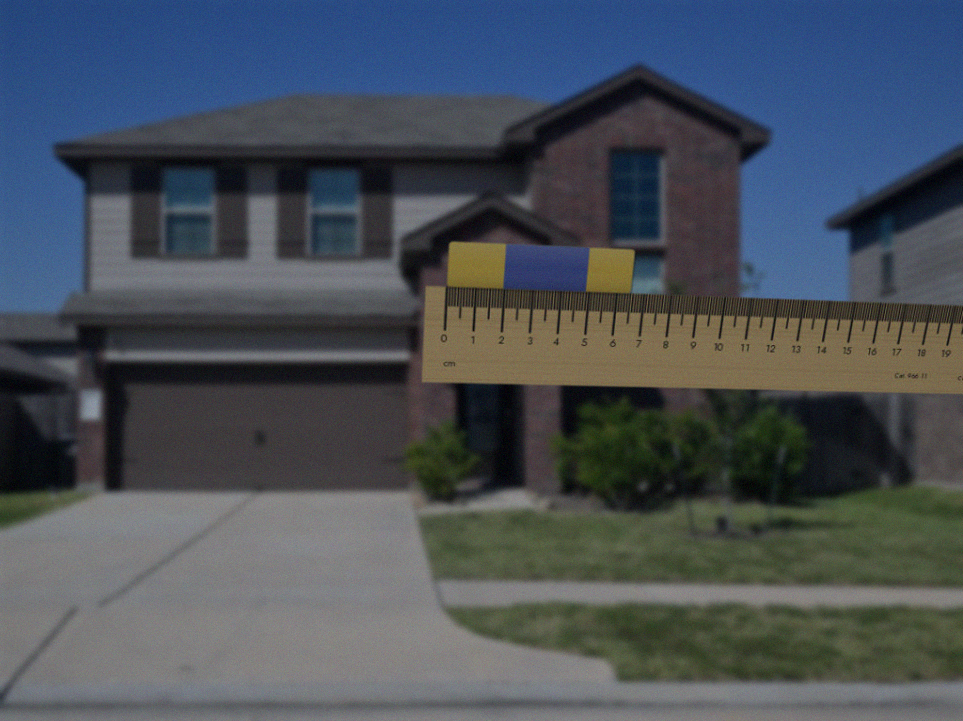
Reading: **6.5** cm
